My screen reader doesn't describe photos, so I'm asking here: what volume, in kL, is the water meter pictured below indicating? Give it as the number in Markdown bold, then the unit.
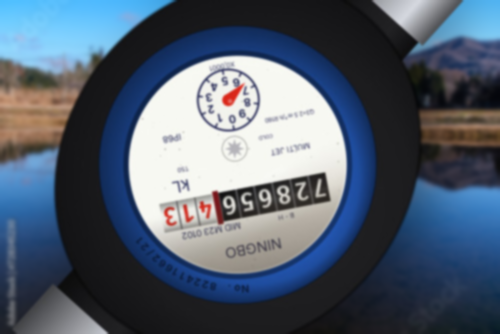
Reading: **728656.4136** kL
